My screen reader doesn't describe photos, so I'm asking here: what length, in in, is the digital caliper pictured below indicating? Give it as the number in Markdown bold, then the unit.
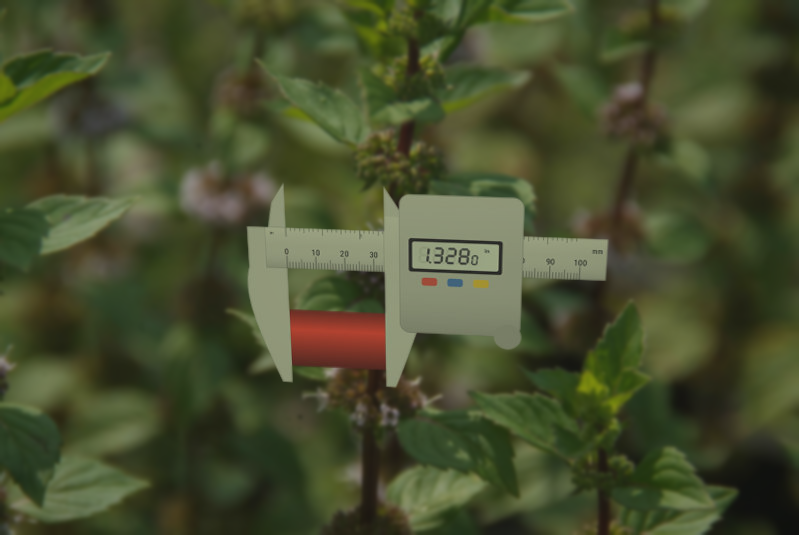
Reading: **1.3280** in
